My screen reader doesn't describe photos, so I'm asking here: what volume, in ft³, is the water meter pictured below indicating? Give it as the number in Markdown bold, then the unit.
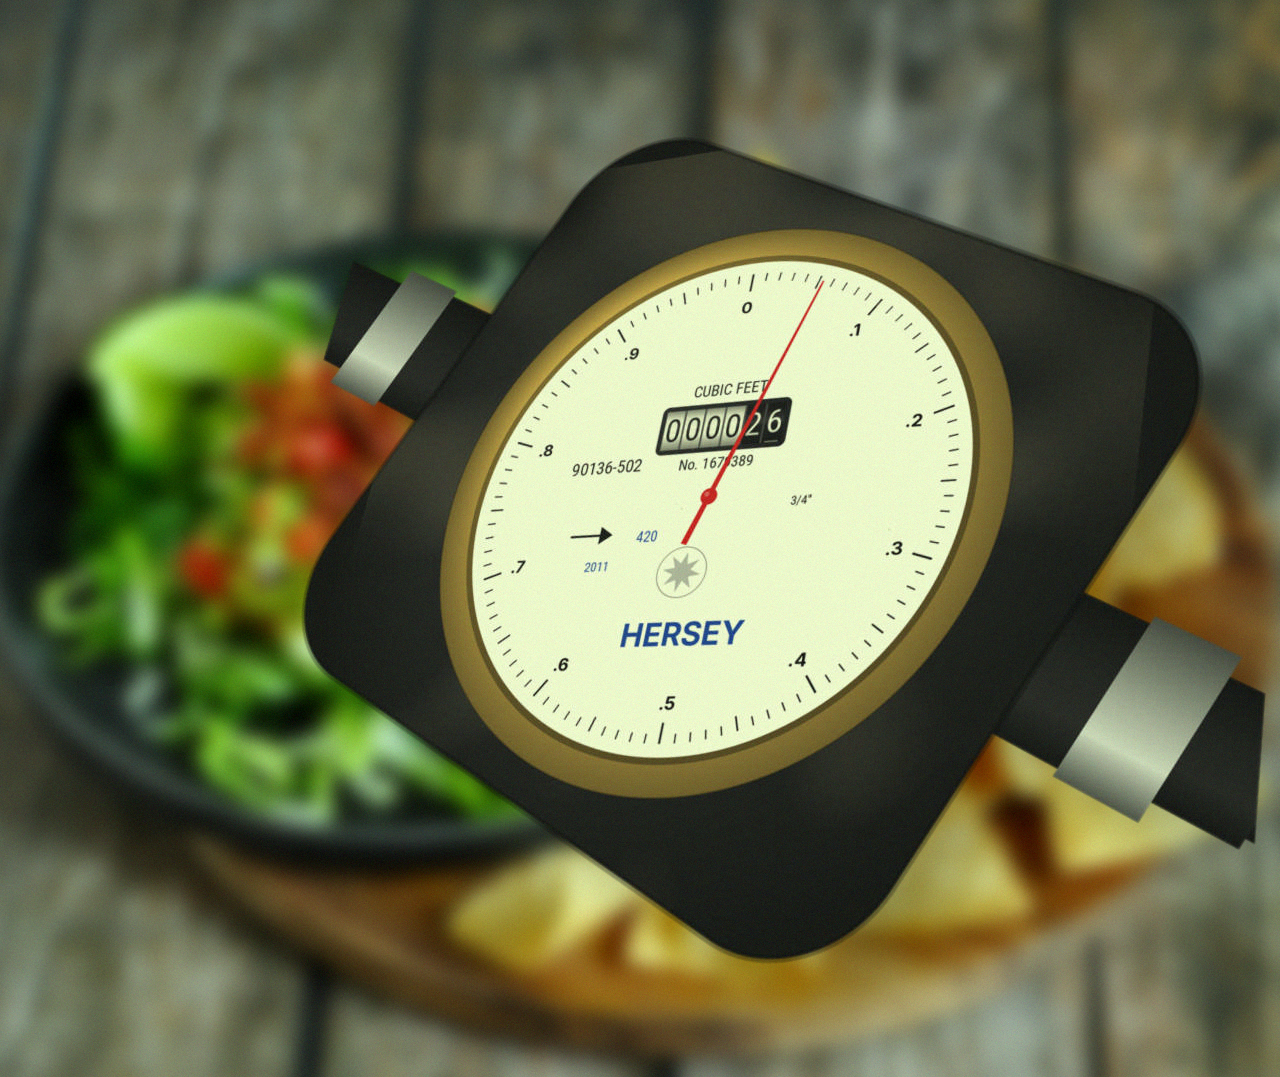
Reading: **26.05** ft³
